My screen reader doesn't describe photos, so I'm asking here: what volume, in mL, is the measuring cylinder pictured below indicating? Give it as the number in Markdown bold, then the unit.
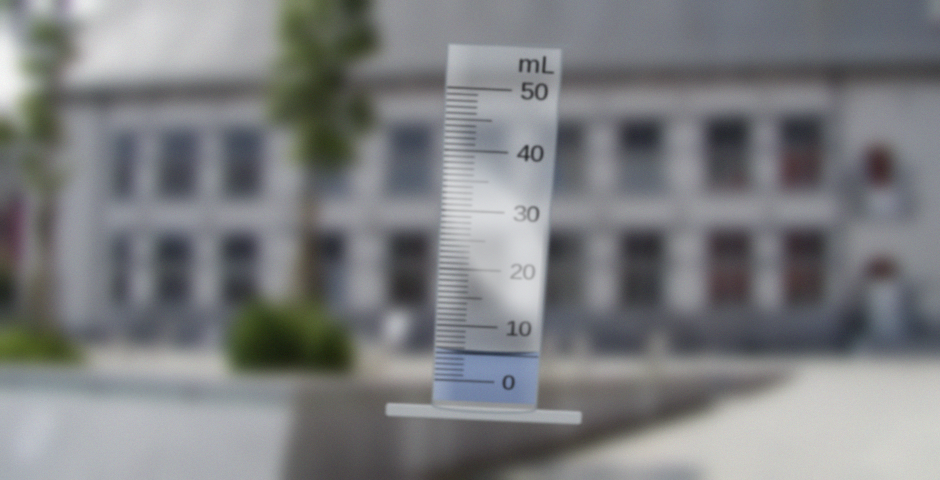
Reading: **5** mL
